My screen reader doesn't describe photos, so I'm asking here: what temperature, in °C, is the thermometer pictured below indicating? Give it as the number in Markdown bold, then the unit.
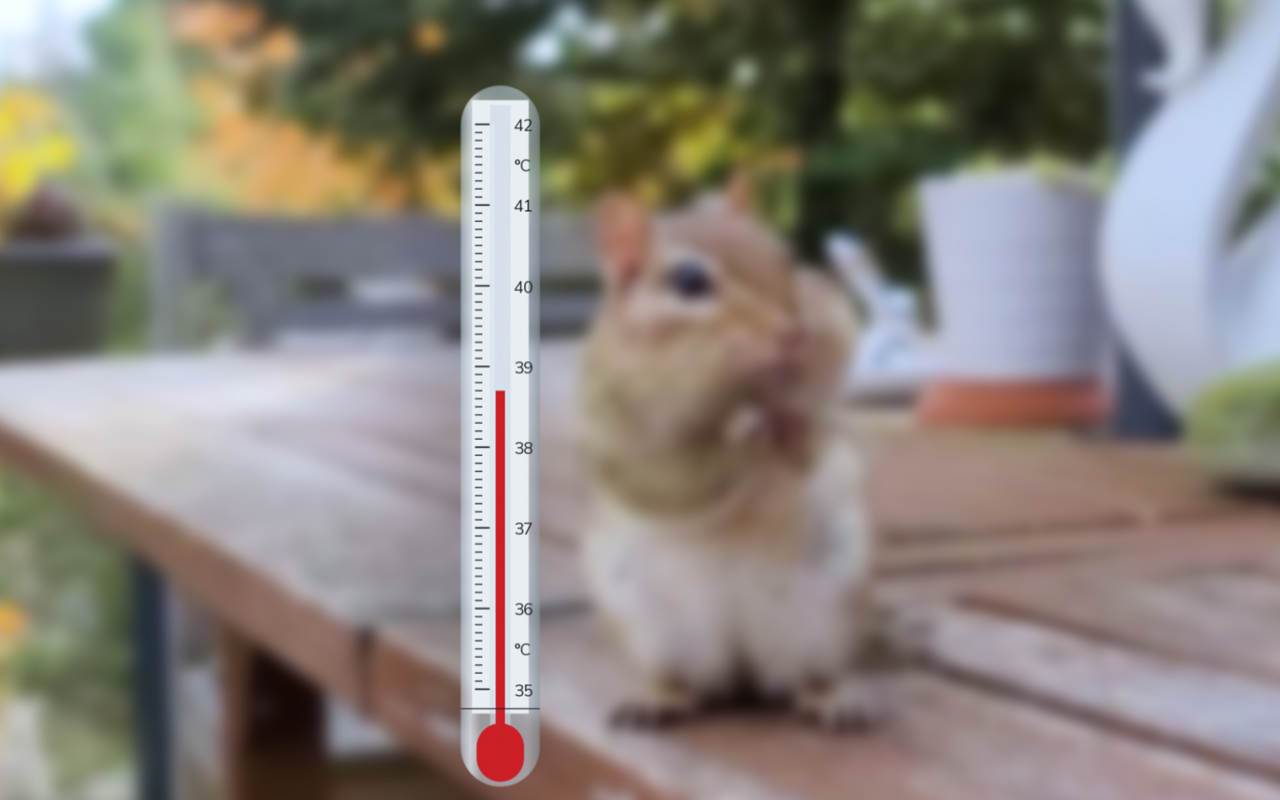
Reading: **38.7** °C
